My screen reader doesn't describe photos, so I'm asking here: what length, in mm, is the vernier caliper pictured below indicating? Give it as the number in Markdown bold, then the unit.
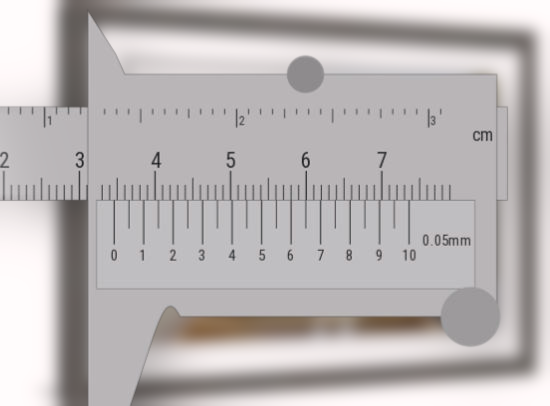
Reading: **34.6** mm
